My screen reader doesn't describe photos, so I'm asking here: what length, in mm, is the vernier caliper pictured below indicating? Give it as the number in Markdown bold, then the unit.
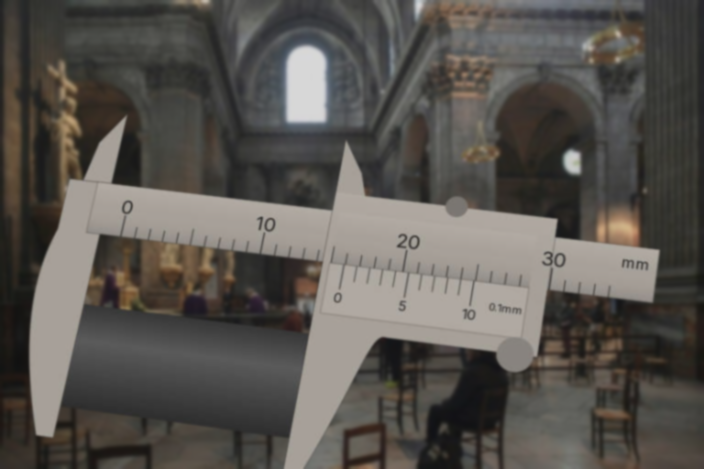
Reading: **15.9** mm
